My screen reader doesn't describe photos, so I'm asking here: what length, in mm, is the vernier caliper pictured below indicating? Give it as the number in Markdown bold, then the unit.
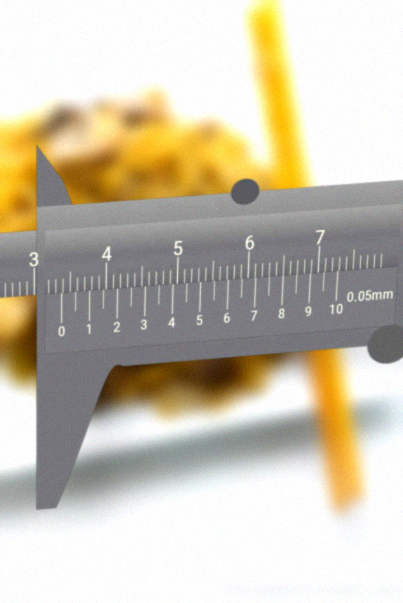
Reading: **33.8** mm
